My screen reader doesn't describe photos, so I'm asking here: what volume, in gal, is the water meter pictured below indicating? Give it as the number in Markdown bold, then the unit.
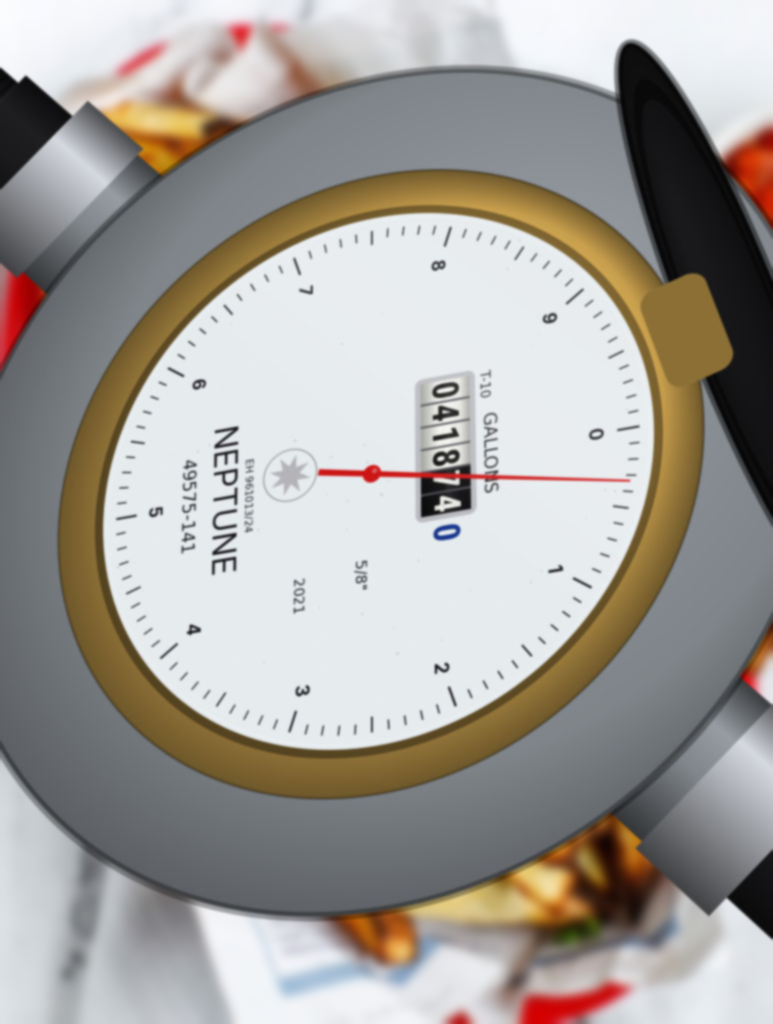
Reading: **418740.3** gal
